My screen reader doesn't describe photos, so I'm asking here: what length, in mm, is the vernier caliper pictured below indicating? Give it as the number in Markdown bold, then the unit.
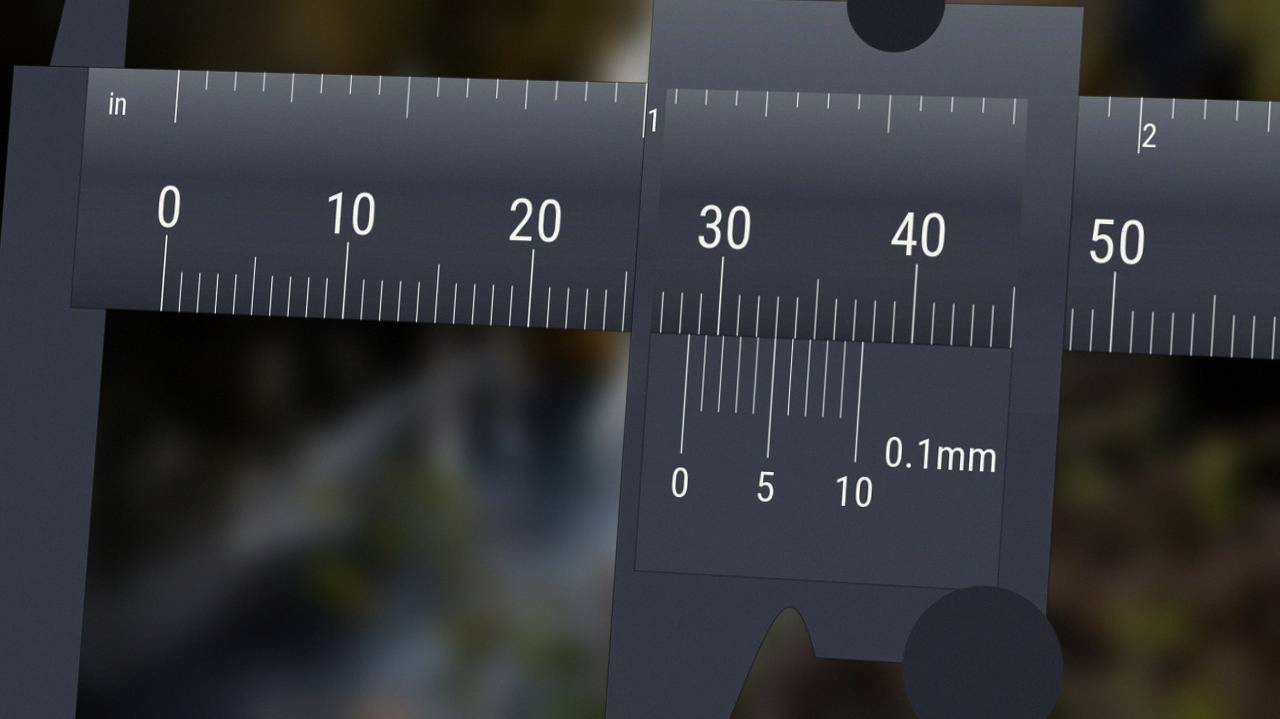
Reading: **28.5** mm
